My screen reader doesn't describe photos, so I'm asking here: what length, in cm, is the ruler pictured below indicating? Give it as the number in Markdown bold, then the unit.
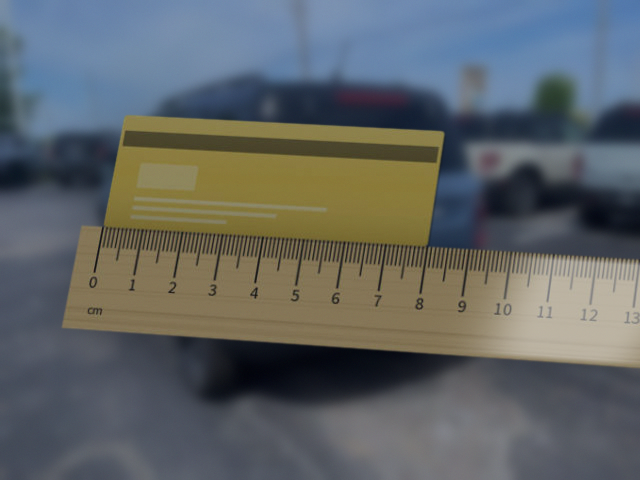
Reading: **8** cm
